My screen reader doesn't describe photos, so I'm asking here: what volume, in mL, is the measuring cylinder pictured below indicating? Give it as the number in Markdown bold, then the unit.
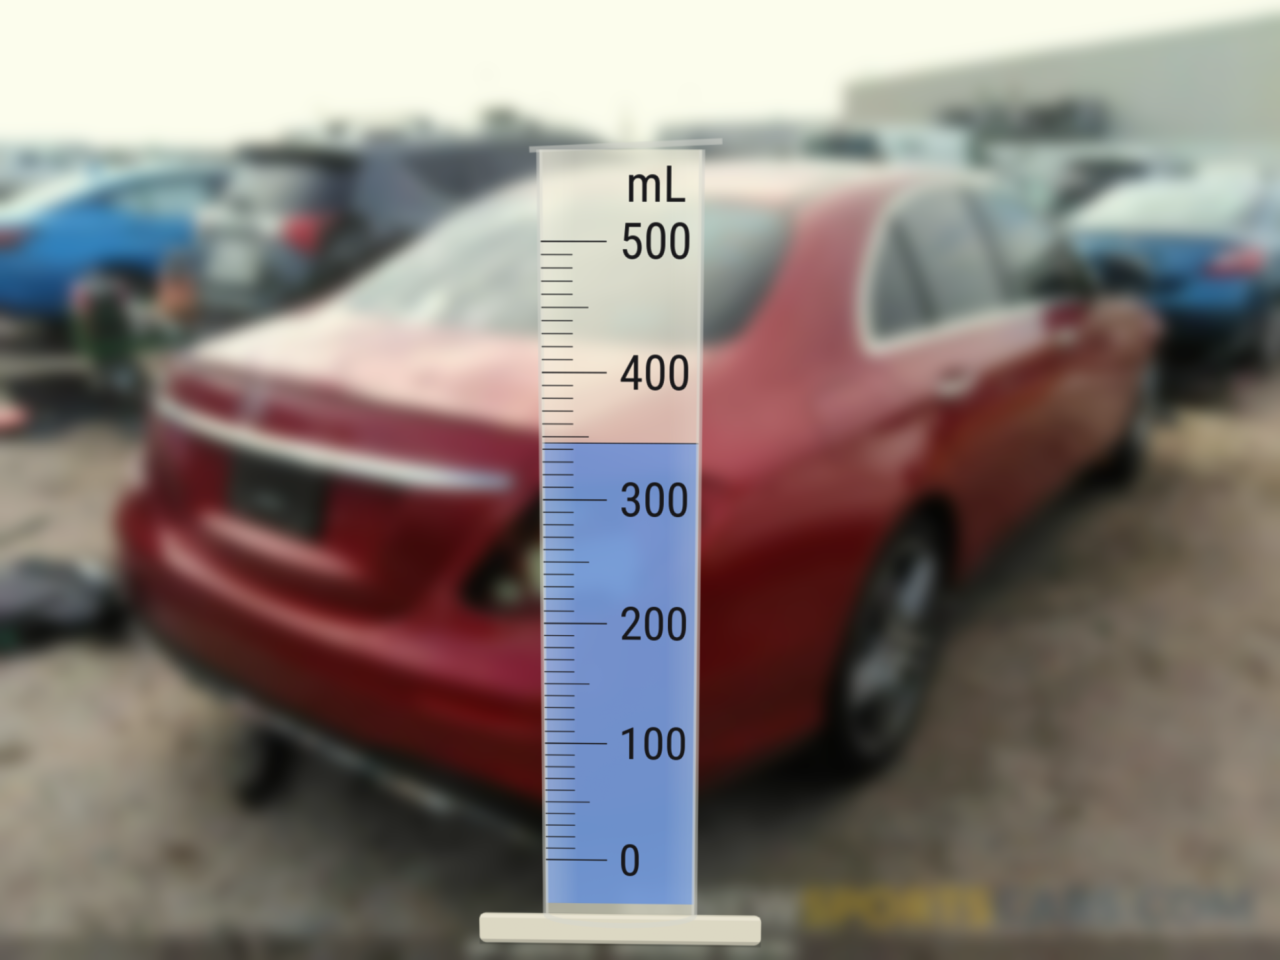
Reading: **345** mL
